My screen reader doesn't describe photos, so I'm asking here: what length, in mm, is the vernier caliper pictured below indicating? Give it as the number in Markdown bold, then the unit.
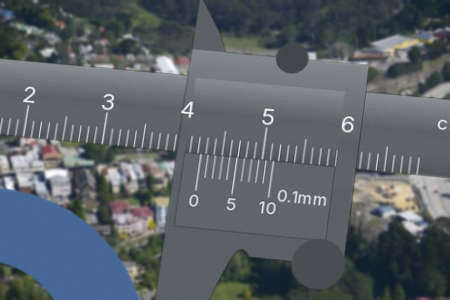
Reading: **42.4** mm
